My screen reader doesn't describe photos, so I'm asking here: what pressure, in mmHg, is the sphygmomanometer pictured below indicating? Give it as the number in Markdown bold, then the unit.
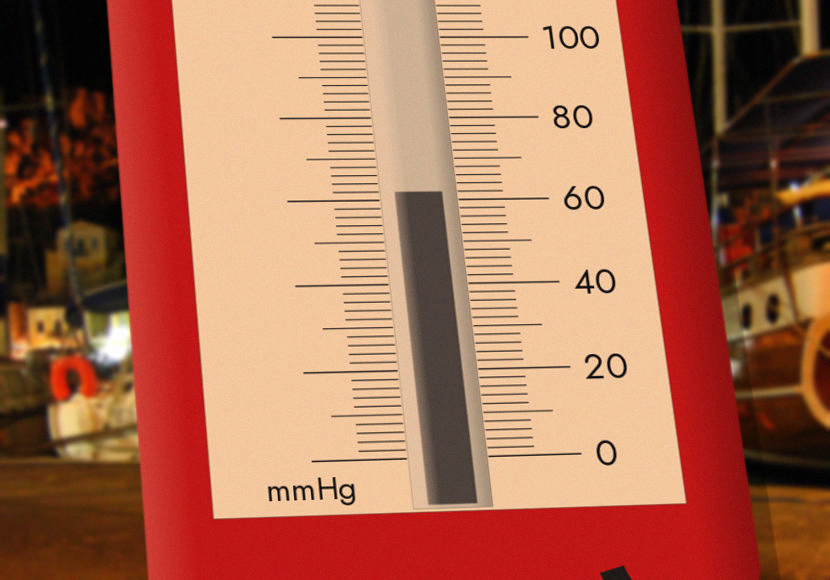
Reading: **62** mmHg
